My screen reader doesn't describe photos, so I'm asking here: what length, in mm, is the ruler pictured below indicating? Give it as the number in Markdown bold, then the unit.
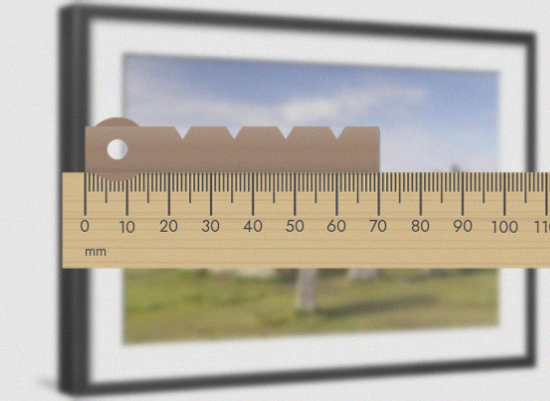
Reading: **70** mm
